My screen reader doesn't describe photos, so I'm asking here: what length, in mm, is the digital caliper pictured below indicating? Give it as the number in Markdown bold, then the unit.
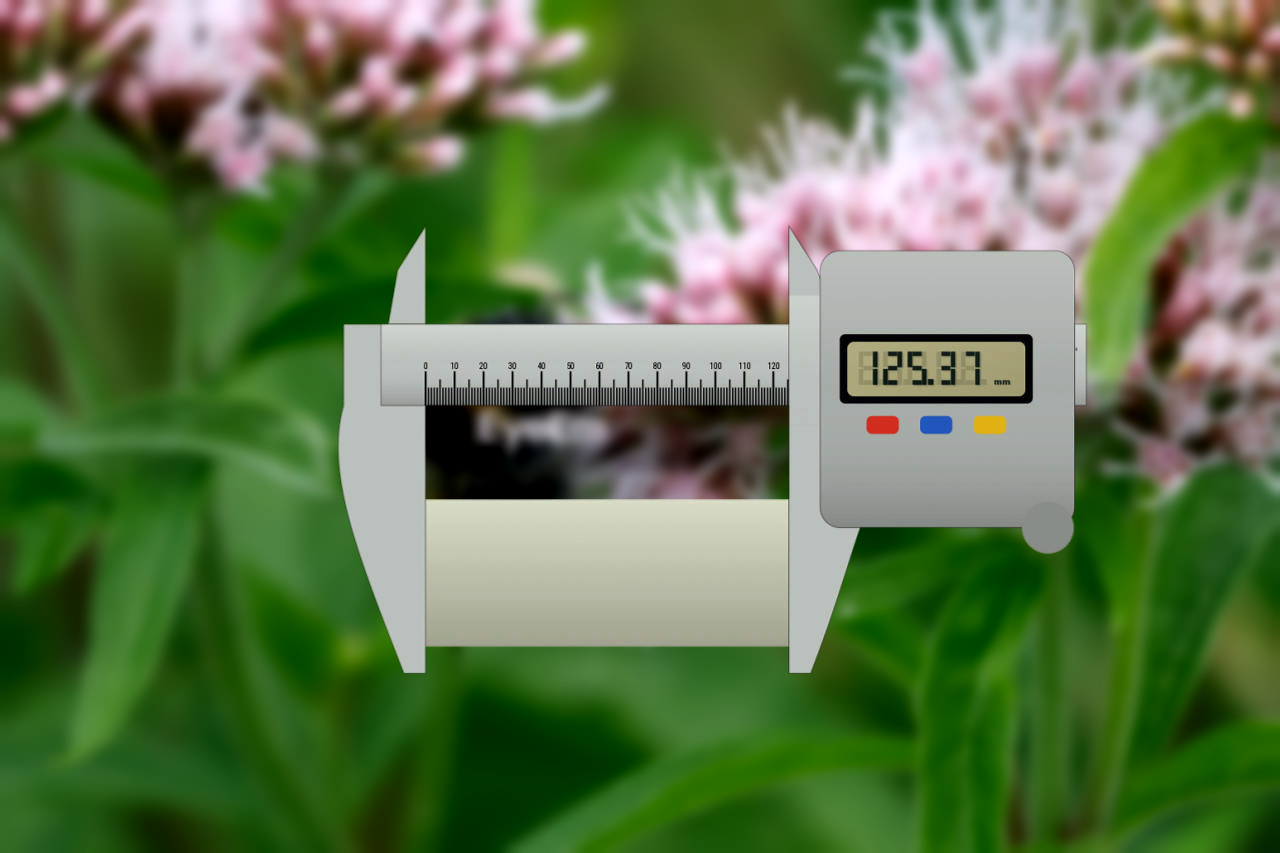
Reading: **125.37** mm
